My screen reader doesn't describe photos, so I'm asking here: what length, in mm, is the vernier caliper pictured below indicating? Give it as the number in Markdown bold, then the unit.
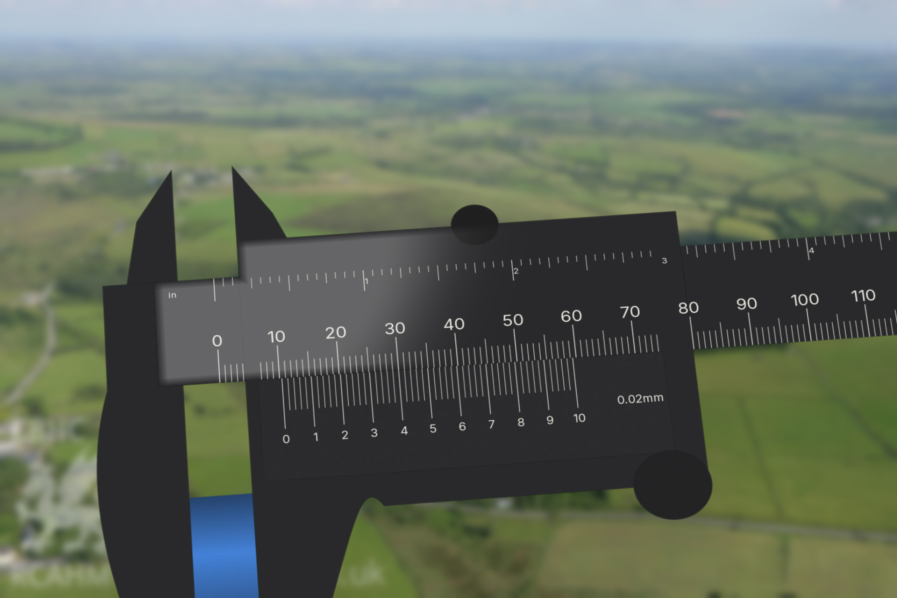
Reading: **10.4** mm
